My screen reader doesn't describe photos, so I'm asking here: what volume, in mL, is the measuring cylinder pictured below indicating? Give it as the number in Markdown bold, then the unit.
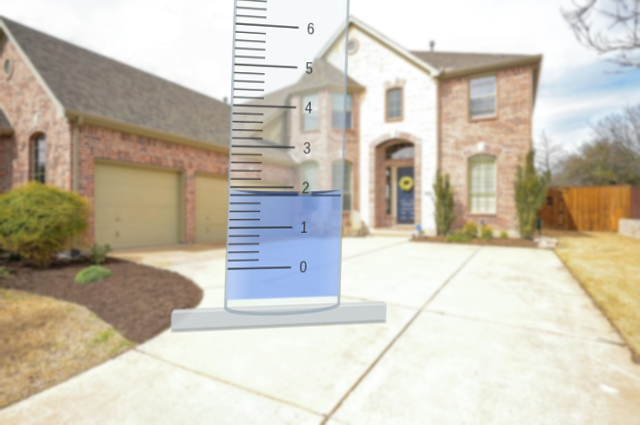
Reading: **1.8** mL
